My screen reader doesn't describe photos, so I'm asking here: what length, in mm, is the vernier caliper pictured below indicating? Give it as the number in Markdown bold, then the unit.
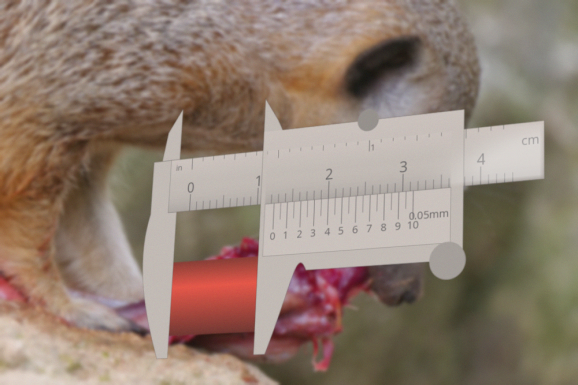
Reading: **12.4** mm
